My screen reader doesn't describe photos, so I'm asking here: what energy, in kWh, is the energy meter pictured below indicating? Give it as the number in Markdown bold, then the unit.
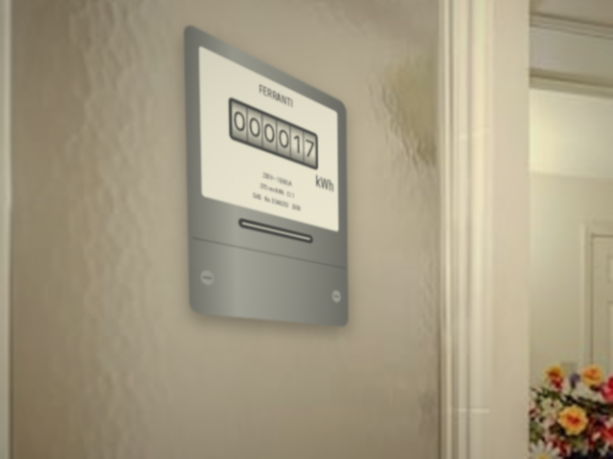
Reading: **17** kWh
